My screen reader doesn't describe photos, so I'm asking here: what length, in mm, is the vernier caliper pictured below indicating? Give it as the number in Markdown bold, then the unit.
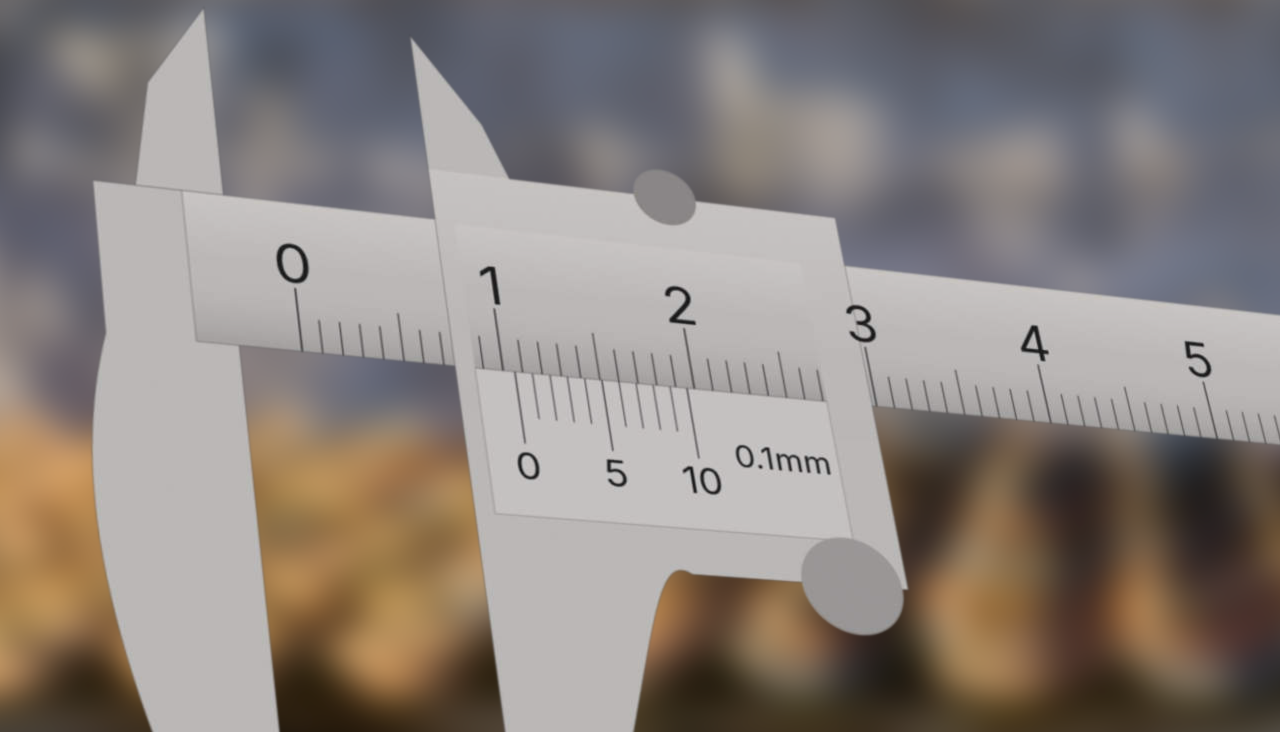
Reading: **10.6** mm
